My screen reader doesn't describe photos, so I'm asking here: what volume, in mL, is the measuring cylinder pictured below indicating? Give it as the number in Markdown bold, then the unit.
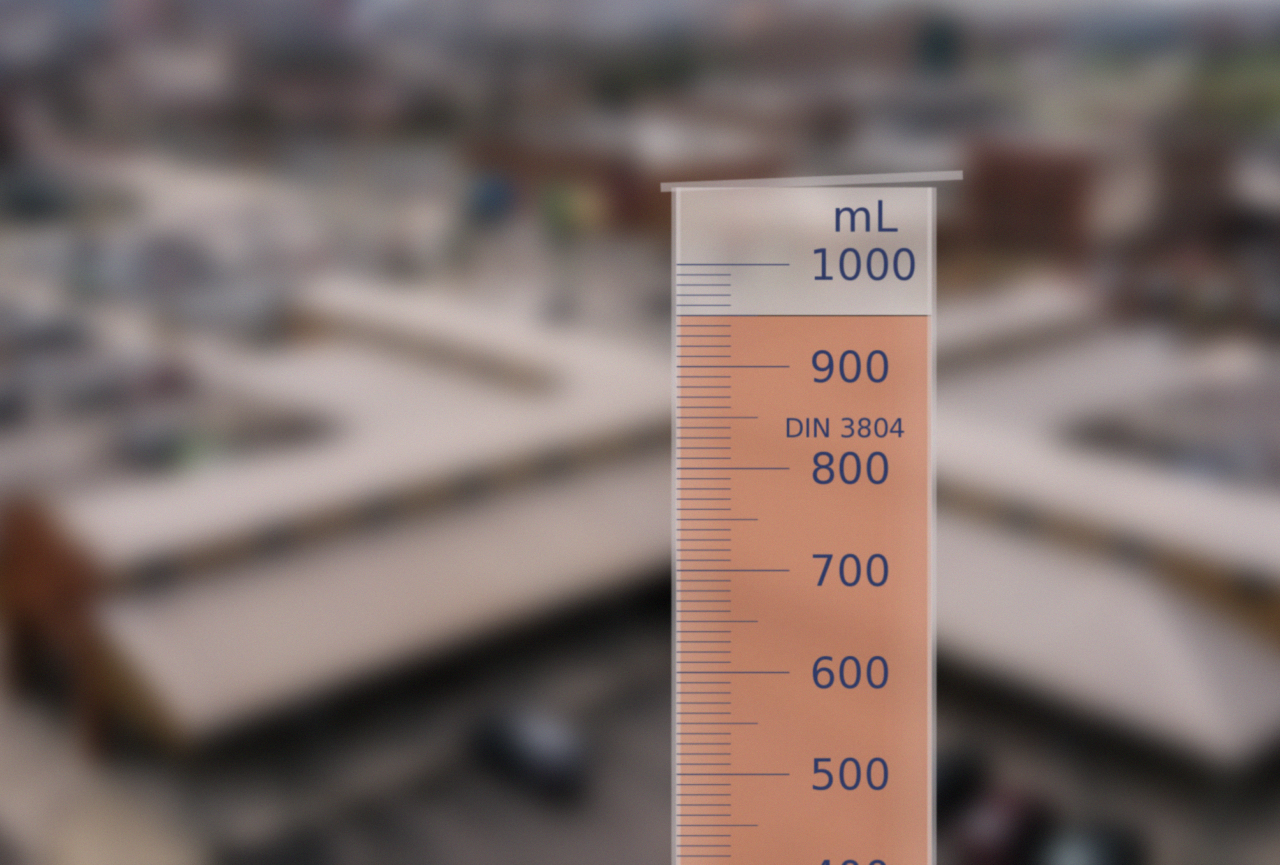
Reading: **950** mL
